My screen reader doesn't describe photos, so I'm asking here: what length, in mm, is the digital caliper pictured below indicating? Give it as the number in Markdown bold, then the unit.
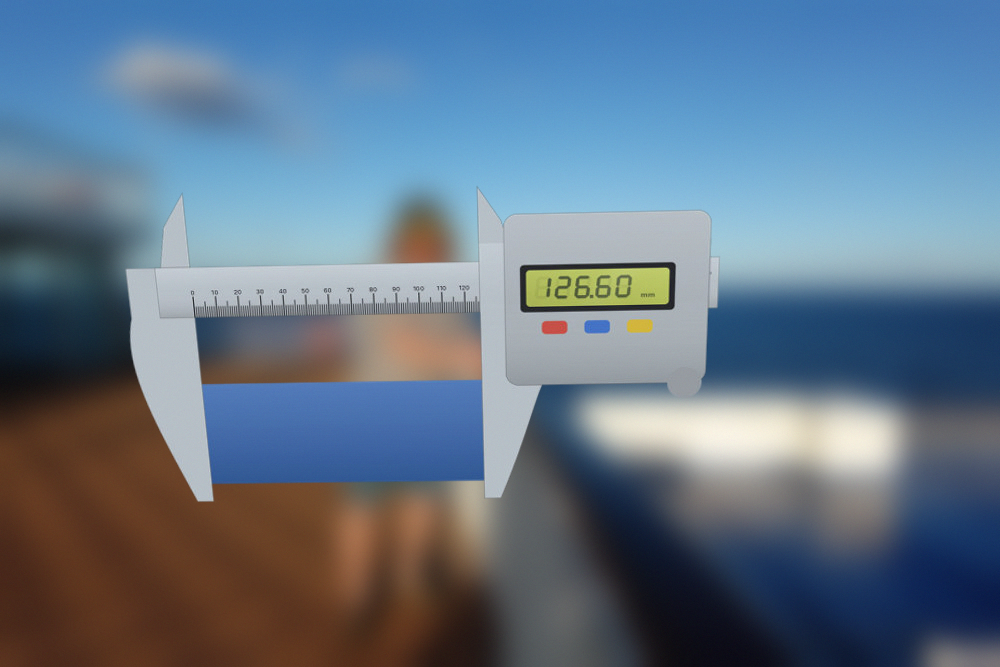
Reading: **126.60** mm
